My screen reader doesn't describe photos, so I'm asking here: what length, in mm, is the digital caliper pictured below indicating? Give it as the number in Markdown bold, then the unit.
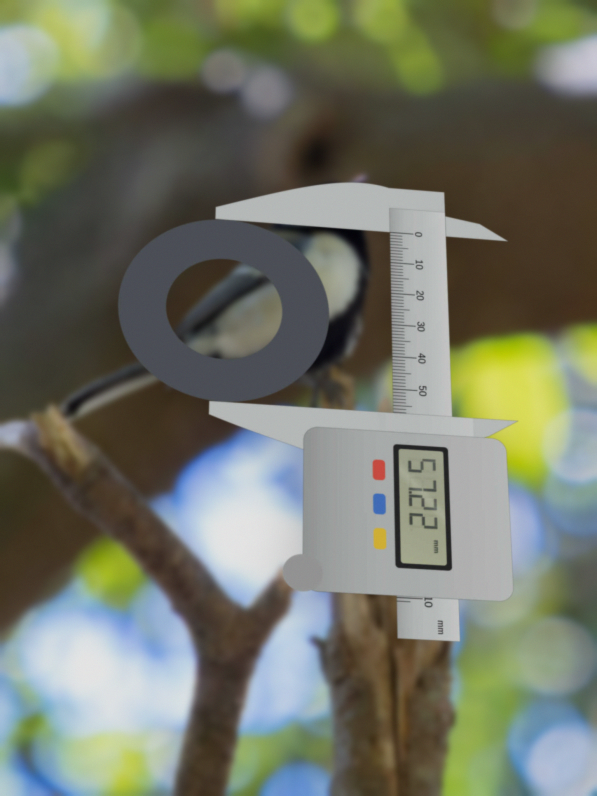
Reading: **57.22** mm
